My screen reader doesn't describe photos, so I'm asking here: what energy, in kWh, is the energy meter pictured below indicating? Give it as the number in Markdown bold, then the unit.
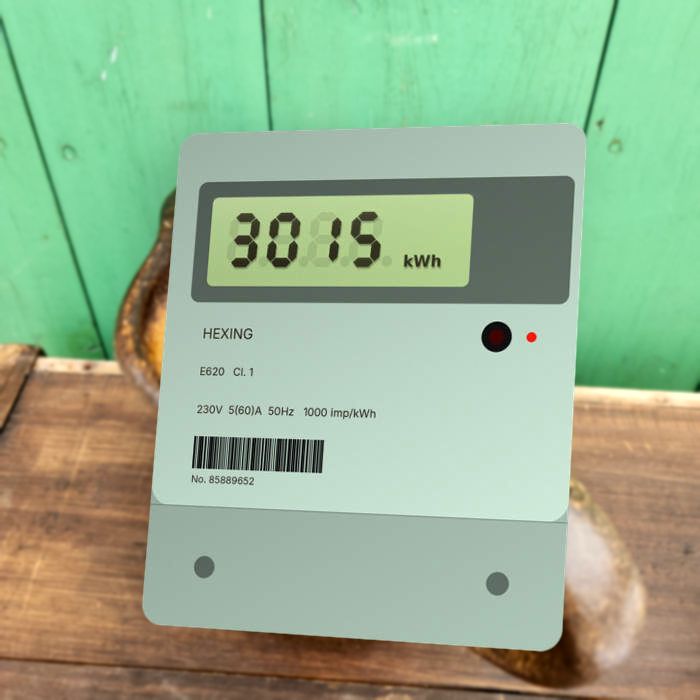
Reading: **3015** kWh
